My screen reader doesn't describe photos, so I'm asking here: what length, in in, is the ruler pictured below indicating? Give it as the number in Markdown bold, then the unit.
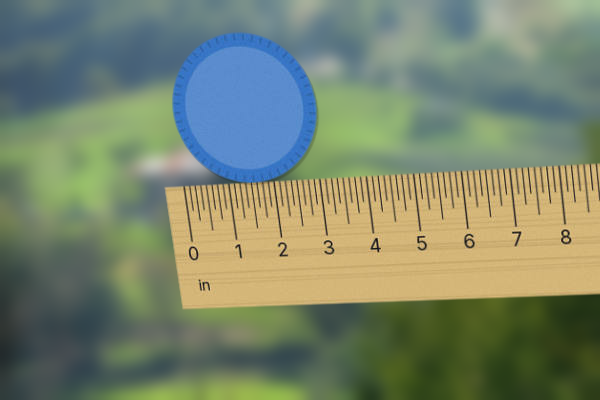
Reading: **3.125** in
